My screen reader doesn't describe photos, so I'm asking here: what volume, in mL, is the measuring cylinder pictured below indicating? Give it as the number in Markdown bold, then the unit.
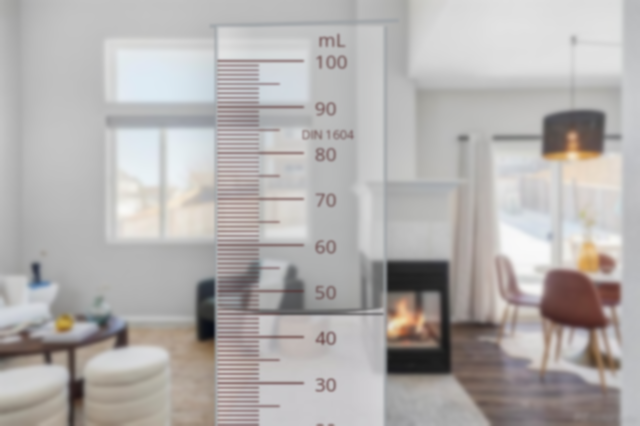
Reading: **45** mL
